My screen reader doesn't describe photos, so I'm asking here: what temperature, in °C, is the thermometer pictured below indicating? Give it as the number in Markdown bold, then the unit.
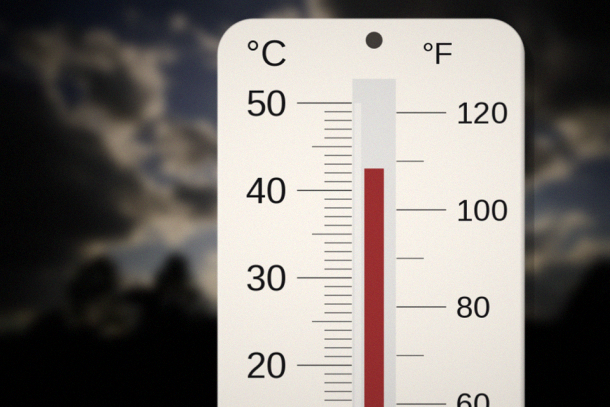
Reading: **42.5** °C
